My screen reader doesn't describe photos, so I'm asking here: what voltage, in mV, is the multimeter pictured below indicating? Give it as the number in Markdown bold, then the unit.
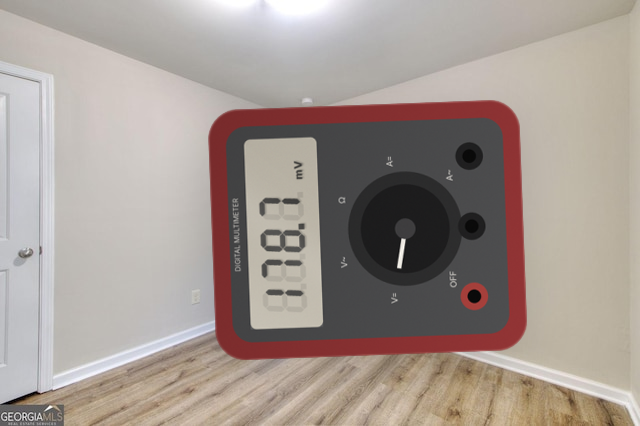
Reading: **178.7** mV
